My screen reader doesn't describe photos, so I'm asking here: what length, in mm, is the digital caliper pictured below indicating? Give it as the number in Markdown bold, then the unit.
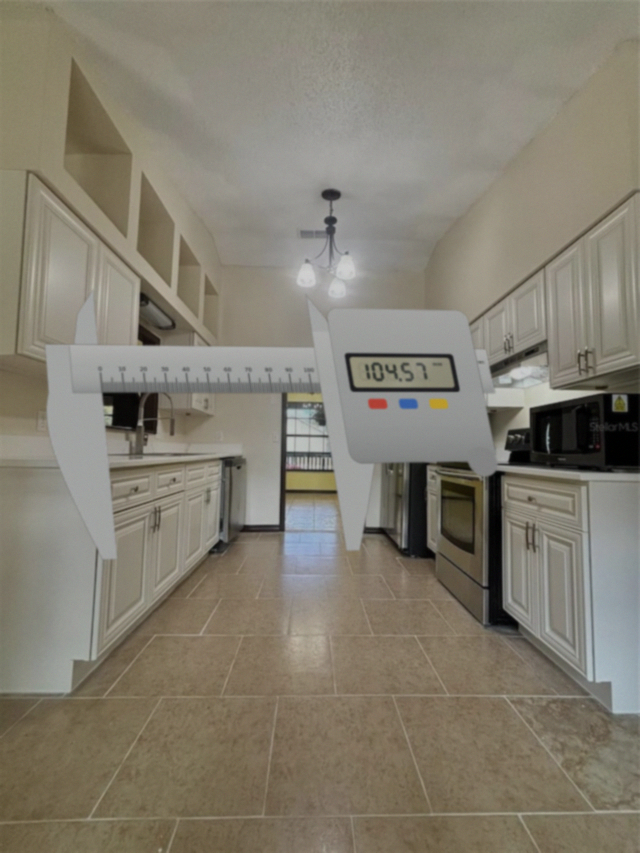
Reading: **104.57** mm
